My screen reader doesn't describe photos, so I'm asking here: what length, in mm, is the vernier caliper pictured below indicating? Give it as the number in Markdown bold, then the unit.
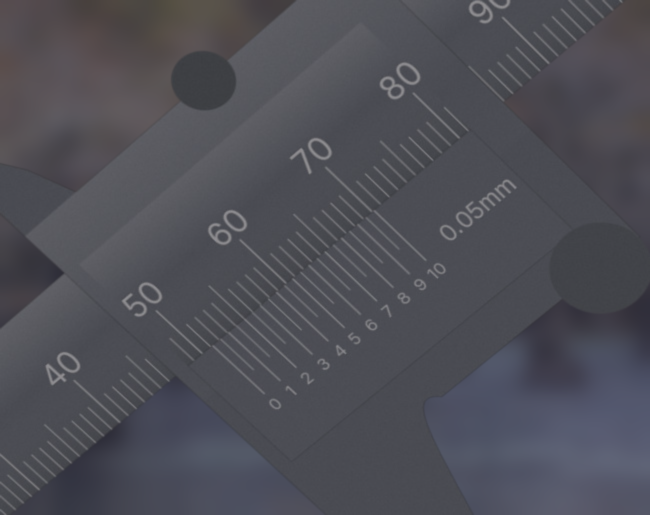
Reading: **51.2** mm
